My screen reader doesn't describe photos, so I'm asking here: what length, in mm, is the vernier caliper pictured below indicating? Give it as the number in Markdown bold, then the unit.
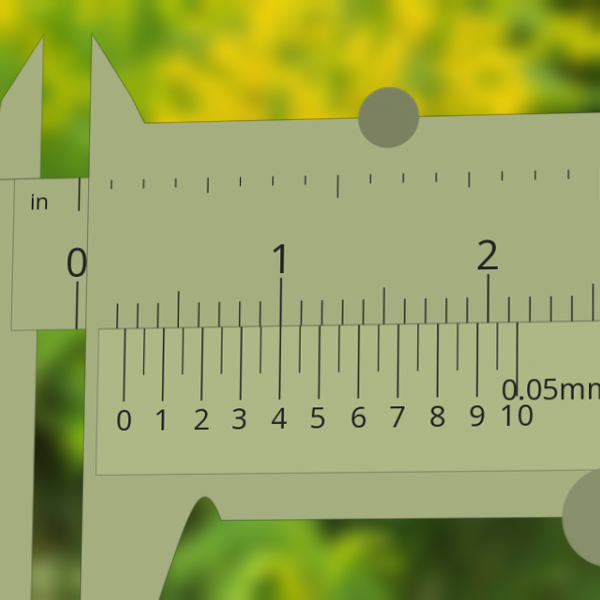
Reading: **2.4** mm
